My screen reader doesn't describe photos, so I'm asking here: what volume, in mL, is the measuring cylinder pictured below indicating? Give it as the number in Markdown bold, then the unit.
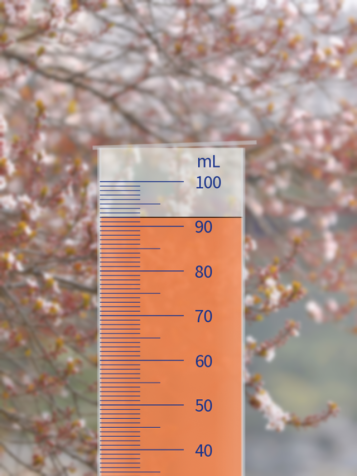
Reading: **92** mL
